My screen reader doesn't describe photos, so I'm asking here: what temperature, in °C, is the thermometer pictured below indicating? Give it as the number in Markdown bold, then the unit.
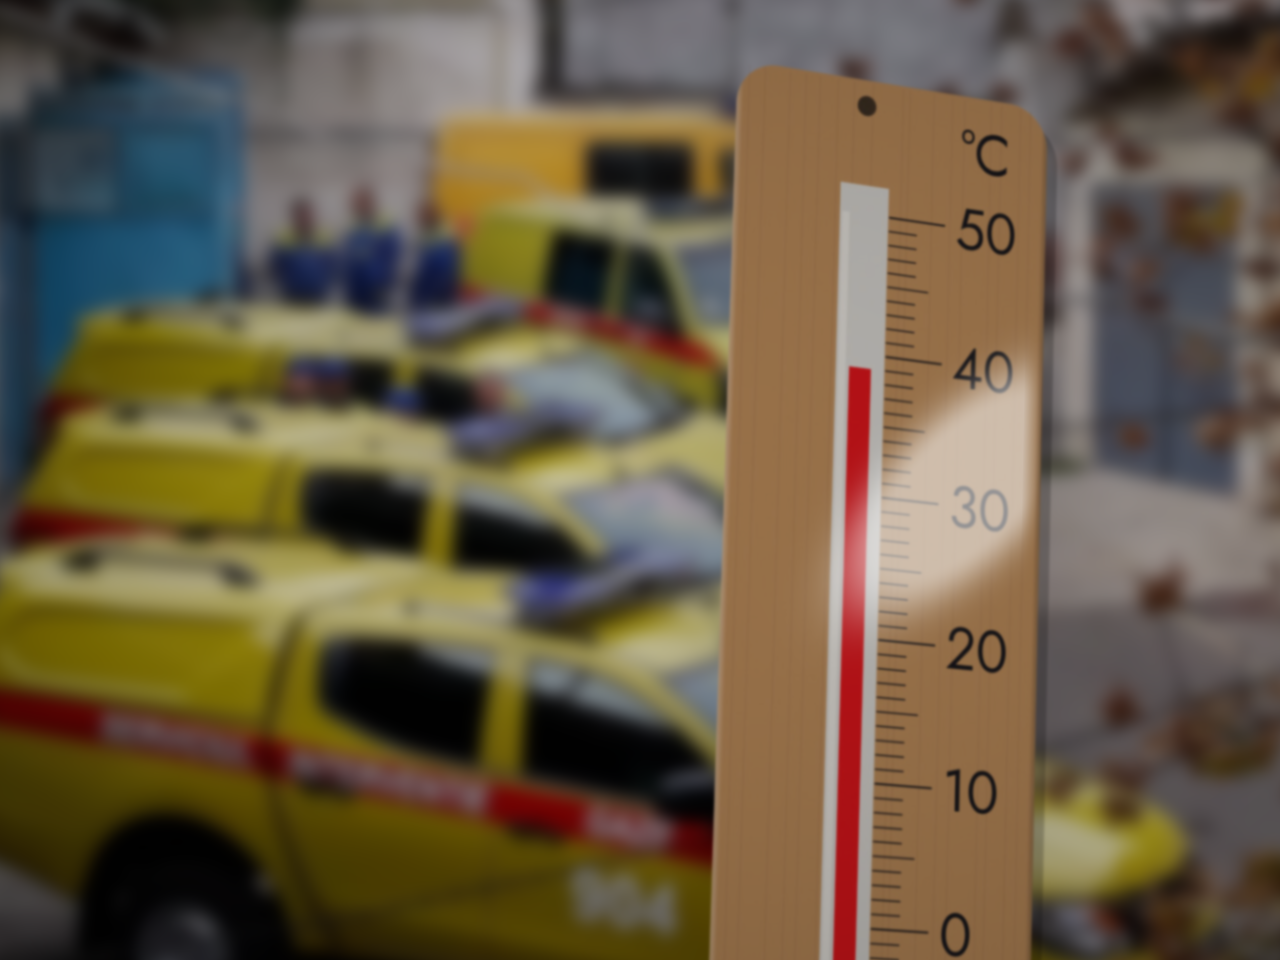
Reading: **39** °C
